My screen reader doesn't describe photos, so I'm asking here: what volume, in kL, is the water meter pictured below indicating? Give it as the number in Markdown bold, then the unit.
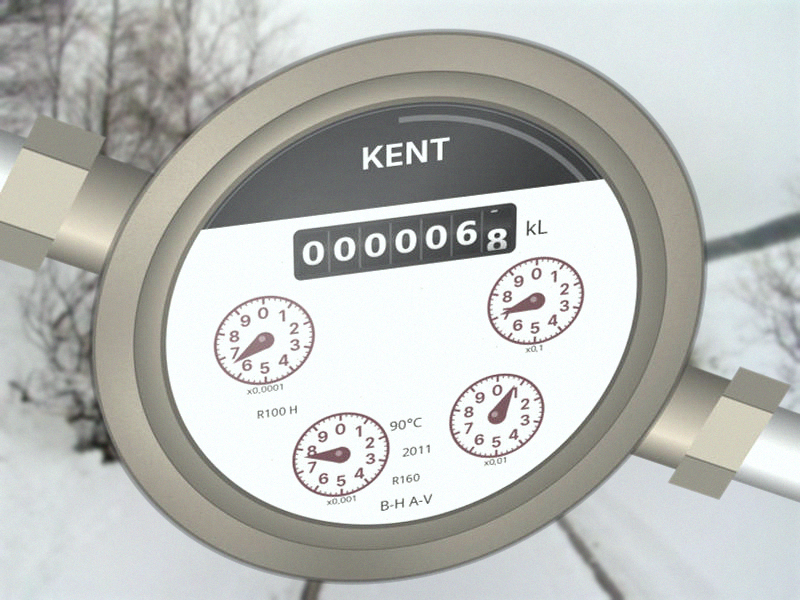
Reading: **67.7076** kL
